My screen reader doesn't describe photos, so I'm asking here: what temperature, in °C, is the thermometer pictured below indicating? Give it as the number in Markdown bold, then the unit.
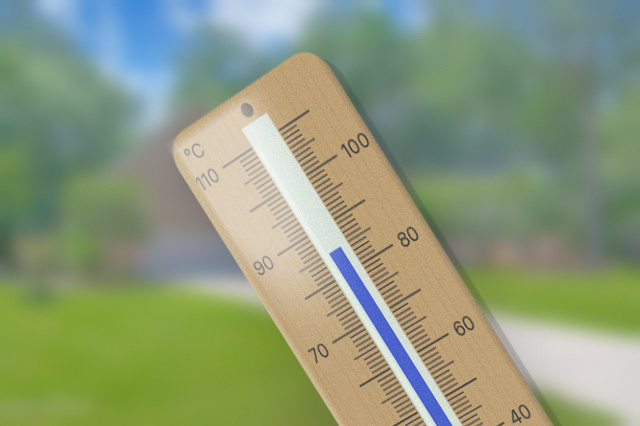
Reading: **85** °C
